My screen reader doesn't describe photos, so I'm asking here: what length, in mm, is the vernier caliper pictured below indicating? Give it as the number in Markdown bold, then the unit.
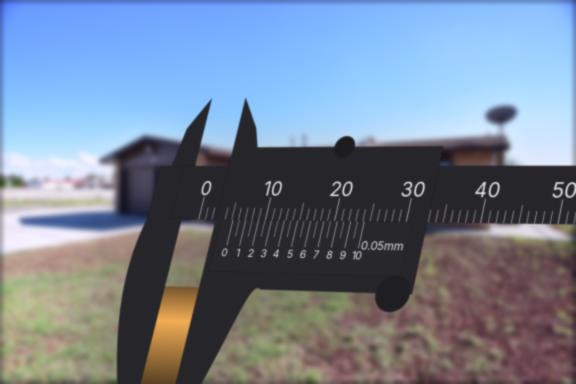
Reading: **5.2** mm
